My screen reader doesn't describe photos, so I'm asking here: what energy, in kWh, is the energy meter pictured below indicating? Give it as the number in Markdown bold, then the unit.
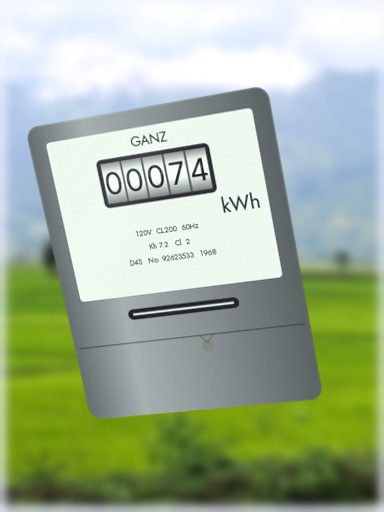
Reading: **74** kWh
